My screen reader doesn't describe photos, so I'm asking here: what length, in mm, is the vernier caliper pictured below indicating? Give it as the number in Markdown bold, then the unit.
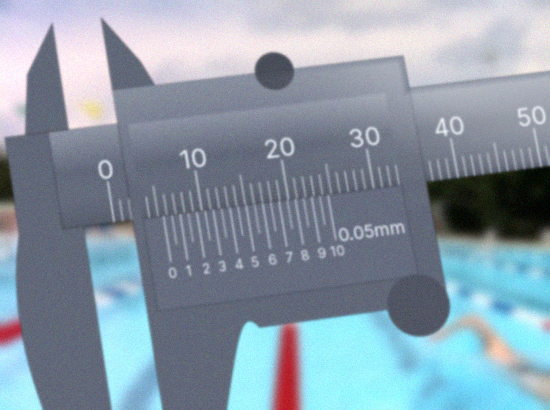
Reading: **5.6** mm
